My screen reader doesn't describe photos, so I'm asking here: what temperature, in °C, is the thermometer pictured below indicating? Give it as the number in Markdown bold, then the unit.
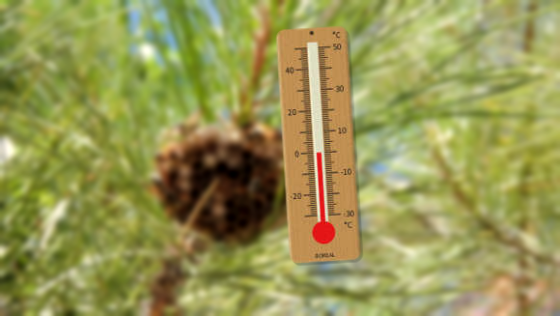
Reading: **0** °C
